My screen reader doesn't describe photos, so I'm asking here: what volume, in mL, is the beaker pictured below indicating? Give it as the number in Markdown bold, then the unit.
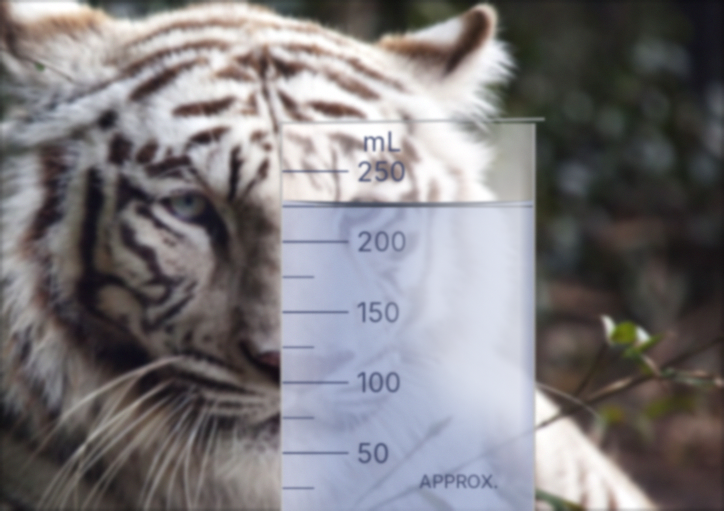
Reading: **225** mL
